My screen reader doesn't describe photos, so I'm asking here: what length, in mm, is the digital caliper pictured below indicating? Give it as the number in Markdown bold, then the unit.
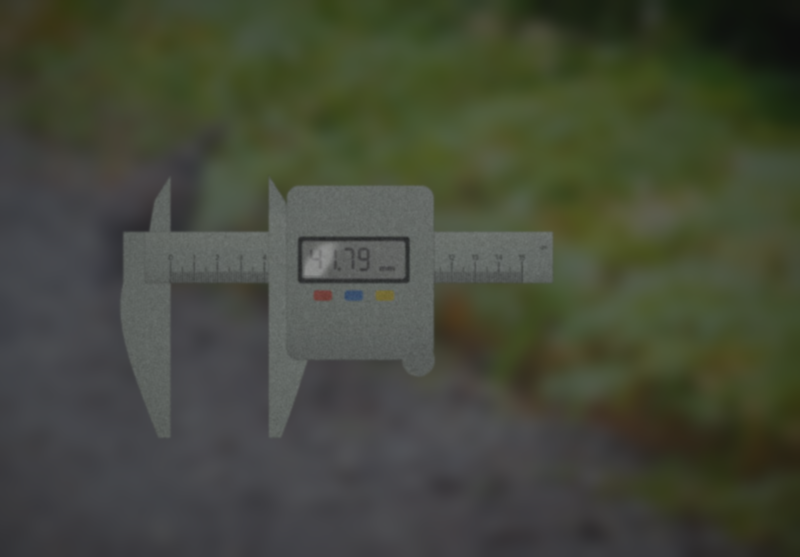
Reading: **41.79** mm
